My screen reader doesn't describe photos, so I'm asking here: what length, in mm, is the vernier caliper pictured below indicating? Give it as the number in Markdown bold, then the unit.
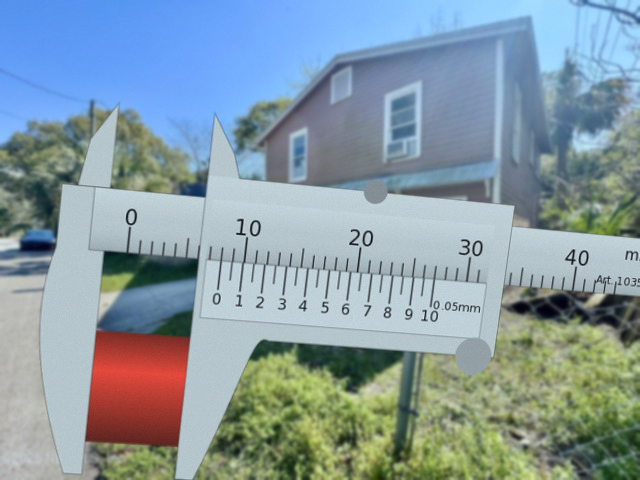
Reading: **8.0** mm
